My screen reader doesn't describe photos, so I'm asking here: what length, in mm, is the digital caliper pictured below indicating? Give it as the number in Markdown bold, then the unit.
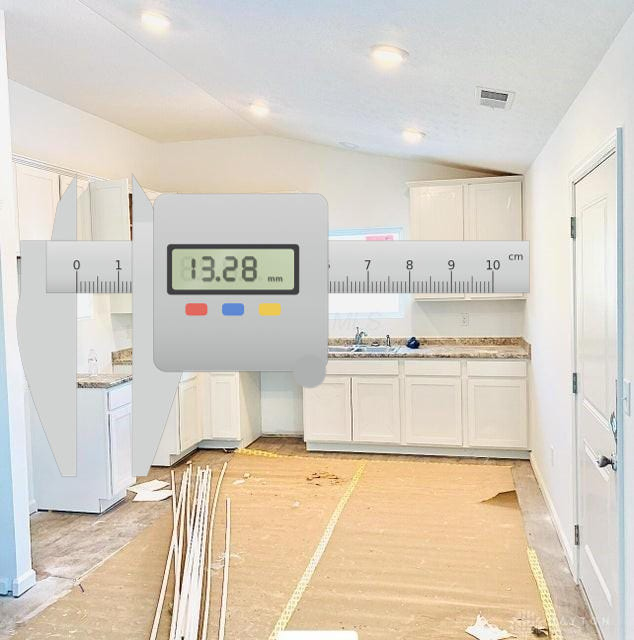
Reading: **13.28** mm
